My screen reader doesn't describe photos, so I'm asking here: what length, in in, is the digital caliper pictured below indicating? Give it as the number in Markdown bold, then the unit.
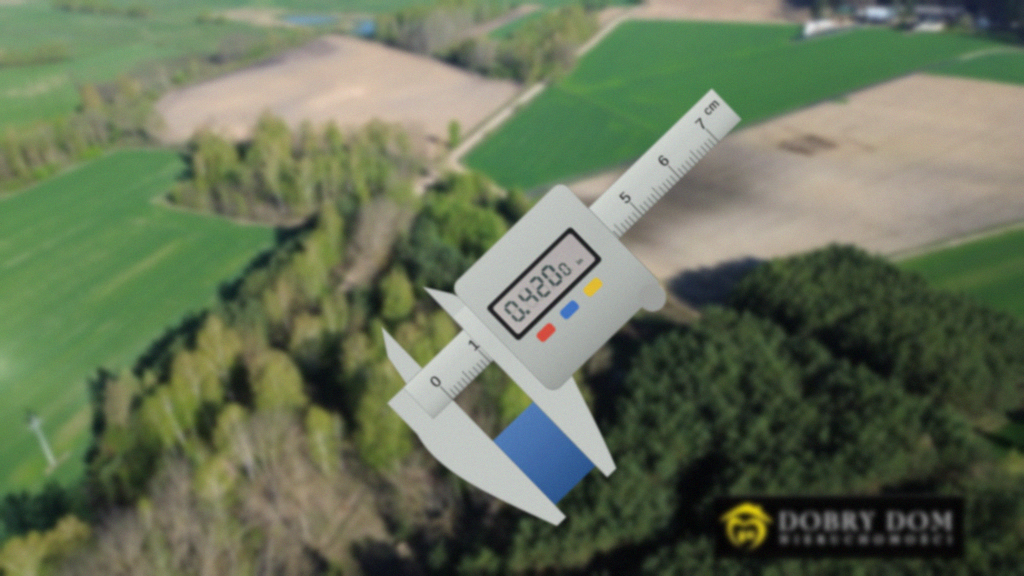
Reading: **0.4200** in
